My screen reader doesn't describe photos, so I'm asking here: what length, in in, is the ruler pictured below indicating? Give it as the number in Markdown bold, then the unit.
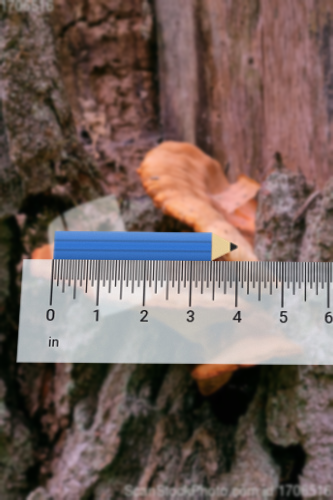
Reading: **4** in
